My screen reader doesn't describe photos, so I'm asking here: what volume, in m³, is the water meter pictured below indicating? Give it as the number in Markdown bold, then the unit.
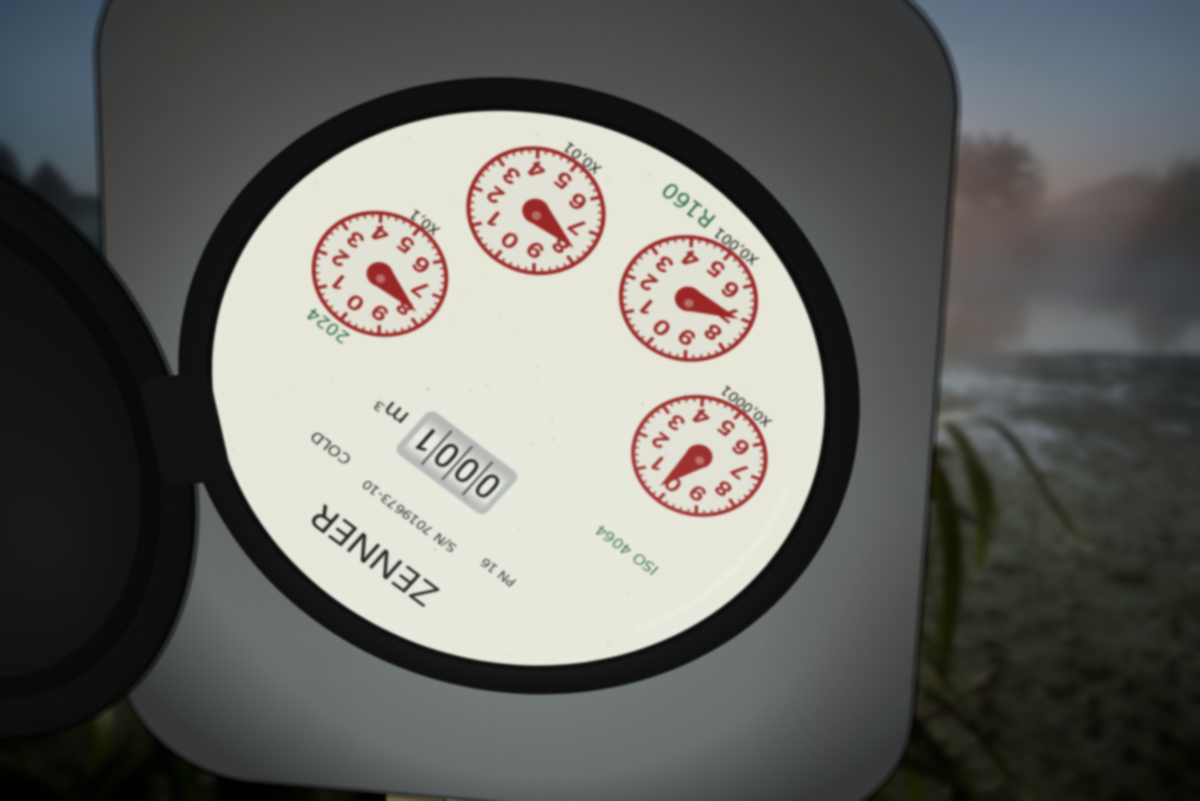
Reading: **1.7770** m³
